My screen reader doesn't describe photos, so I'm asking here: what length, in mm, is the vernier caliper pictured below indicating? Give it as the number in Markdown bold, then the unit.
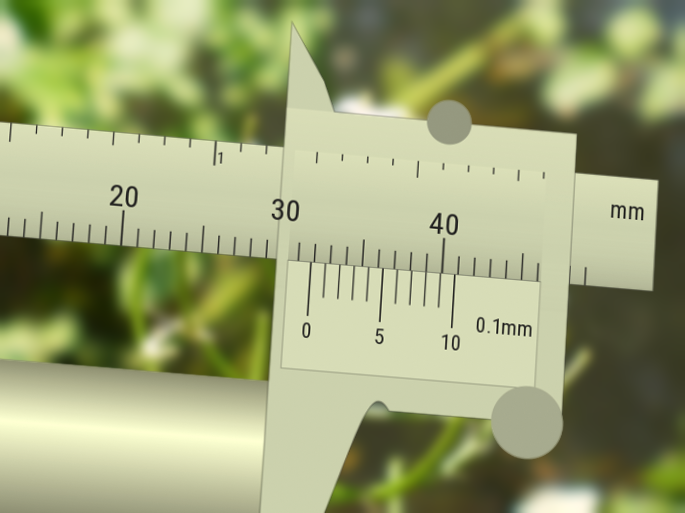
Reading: **31.8** mm
